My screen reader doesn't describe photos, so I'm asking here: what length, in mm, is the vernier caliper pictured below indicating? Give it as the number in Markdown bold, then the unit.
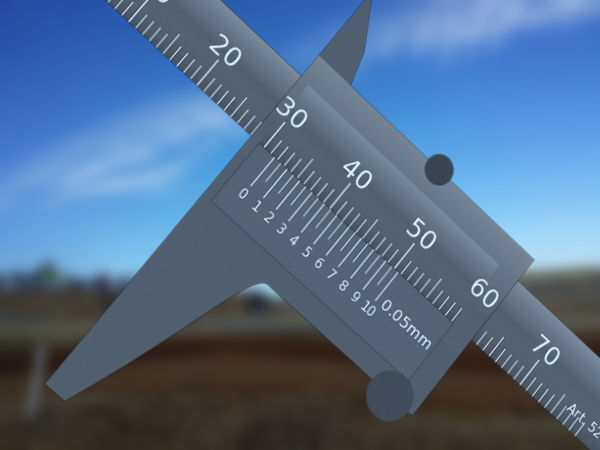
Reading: **31.6** mm
